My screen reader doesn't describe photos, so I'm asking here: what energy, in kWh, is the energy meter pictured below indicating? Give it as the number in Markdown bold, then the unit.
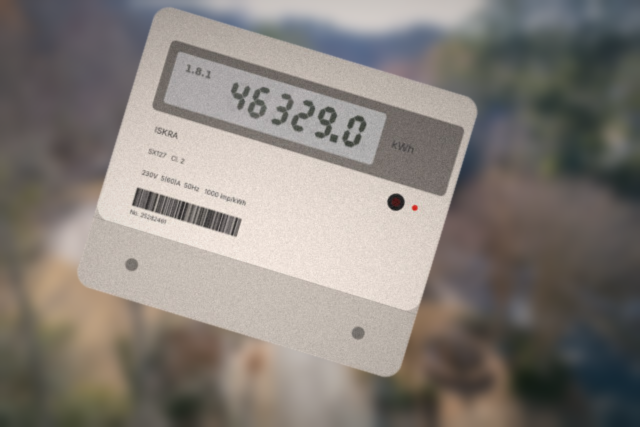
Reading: **46329.0** kWh
